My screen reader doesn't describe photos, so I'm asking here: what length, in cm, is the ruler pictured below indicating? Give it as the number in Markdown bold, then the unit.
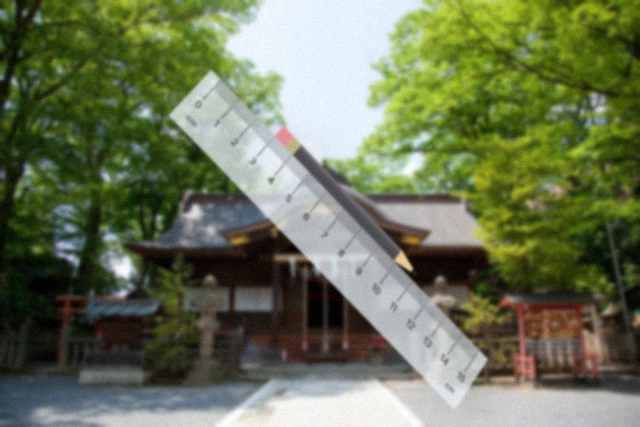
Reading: **8** cm
